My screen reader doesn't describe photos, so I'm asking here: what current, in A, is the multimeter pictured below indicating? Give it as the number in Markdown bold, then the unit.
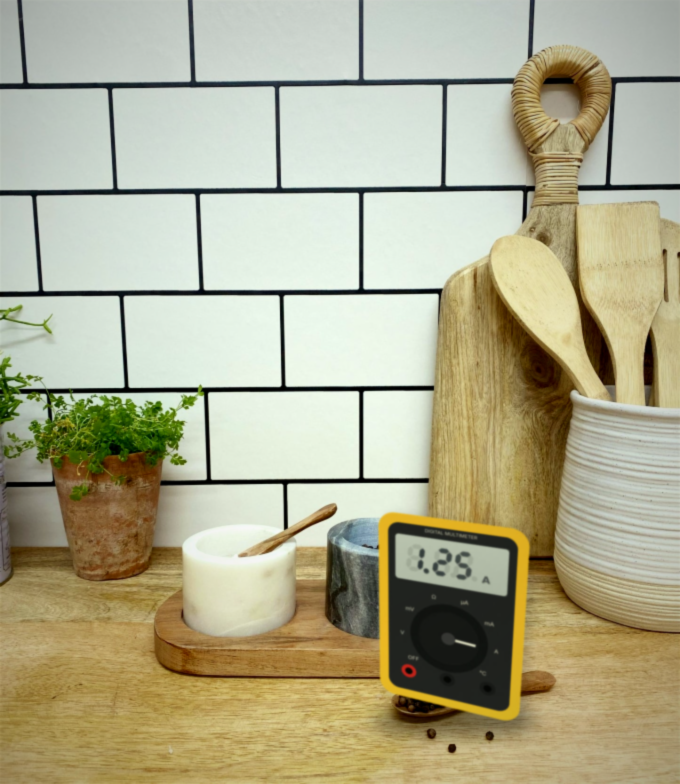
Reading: **1.25** A
